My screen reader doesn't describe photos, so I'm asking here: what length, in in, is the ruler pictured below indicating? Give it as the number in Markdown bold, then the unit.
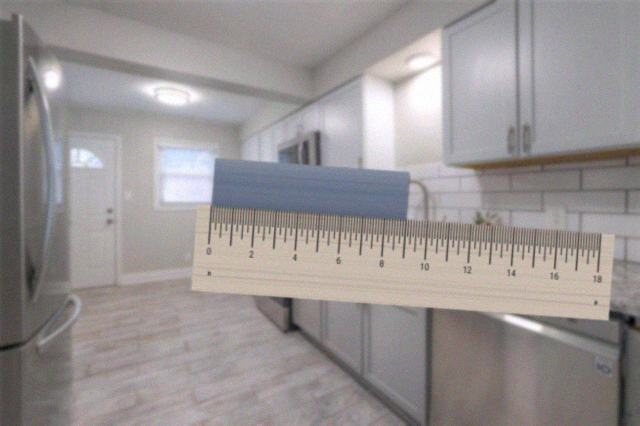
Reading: **9** in
